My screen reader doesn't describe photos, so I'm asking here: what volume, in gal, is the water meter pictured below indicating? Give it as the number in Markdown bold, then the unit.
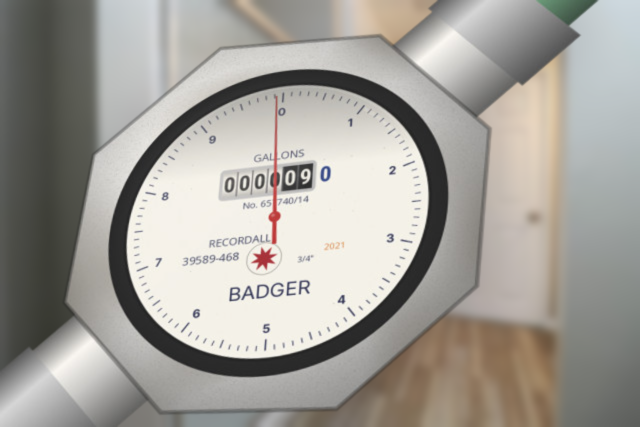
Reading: **89.9** gal
